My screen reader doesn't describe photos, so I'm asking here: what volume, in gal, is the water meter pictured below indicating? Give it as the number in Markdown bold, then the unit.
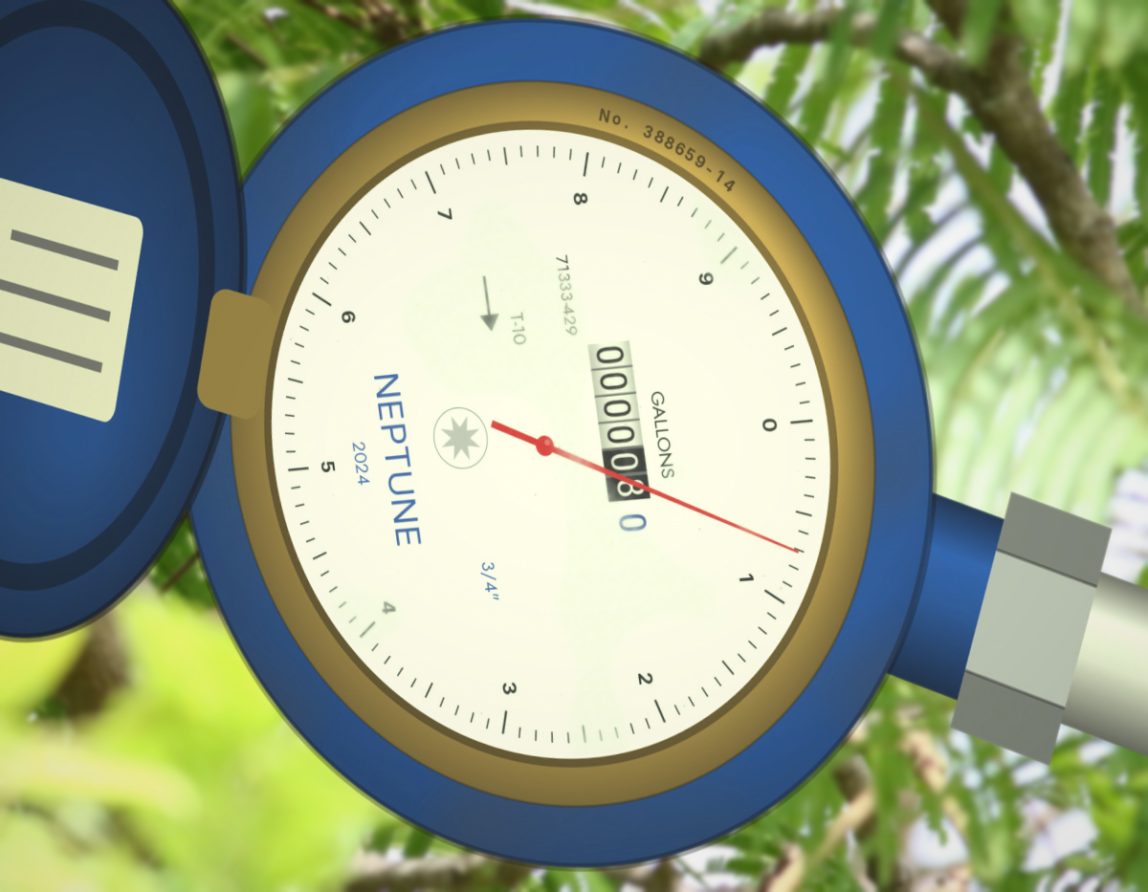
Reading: **80.7** gal
